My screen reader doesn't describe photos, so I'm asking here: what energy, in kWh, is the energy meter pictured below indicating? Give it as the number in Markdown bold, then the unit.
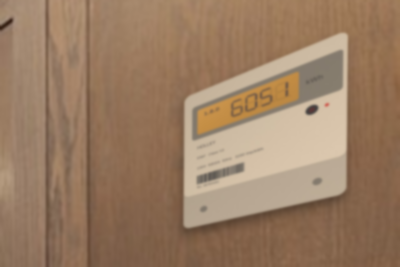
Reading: **6051** kWh
